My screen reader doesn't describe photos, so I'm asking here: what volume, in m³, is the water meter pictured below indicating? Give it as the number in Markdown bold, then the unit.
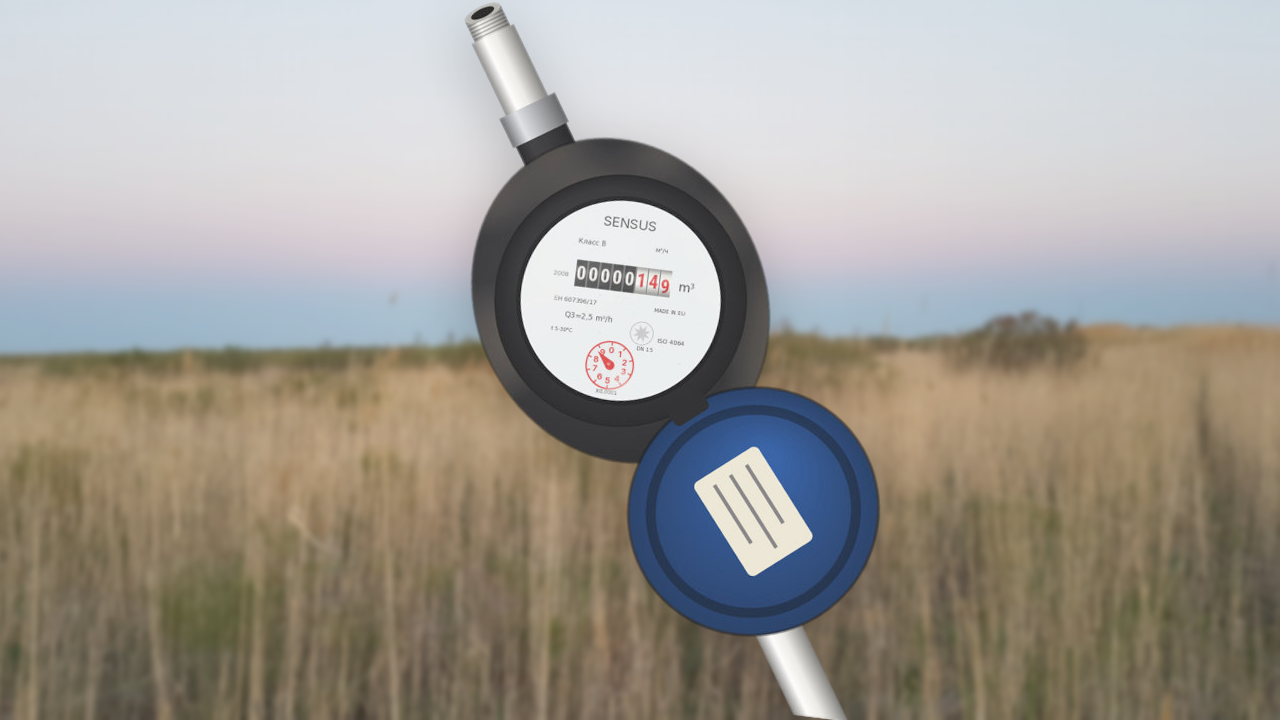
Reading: **0.1488** m³
